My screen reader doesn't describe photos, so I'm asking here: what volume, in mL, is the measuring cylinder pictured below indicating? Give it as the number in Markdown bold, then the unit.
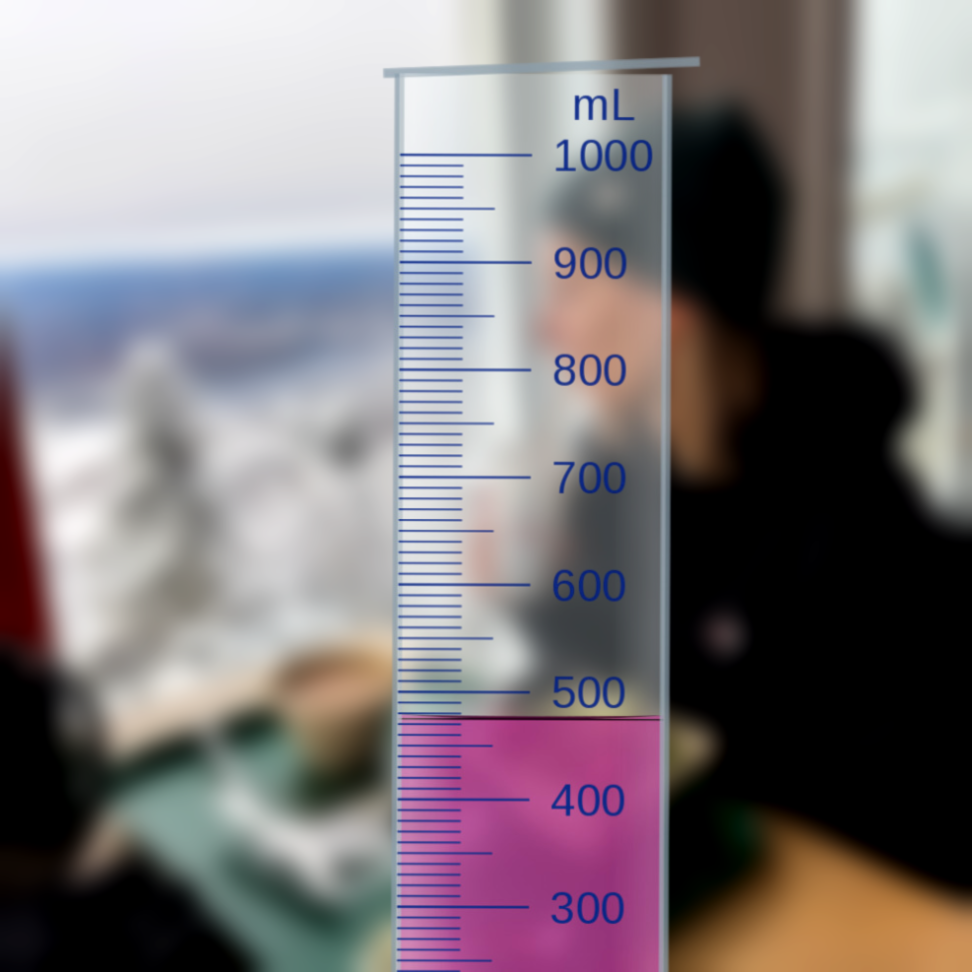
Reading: **475** mL
